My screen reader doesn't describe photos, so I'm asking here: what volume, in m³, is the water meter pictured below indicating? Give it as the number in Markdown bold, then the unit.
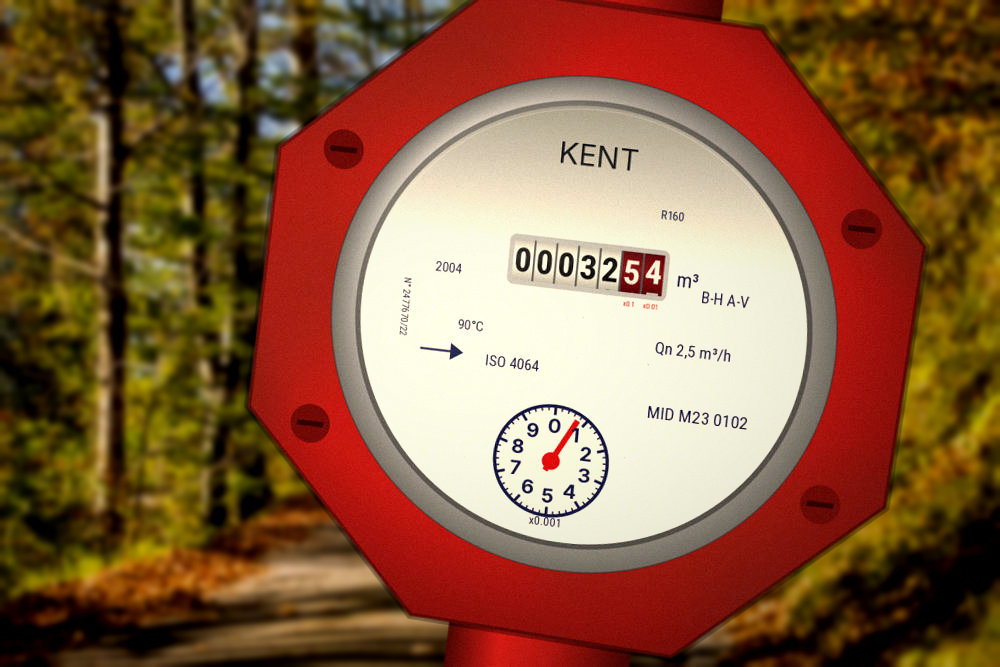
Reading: **32.540** m³
